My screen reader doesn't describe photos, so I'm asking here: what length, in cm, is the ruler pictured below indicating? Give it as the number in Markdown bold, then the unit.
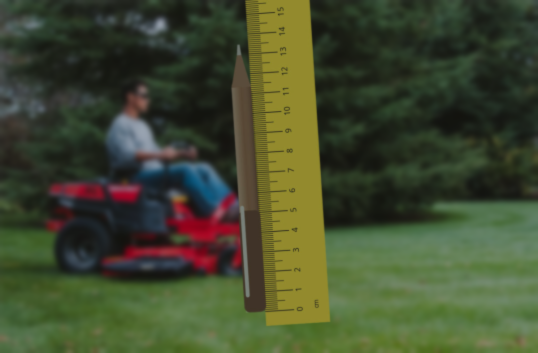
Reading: **13.5** cm
